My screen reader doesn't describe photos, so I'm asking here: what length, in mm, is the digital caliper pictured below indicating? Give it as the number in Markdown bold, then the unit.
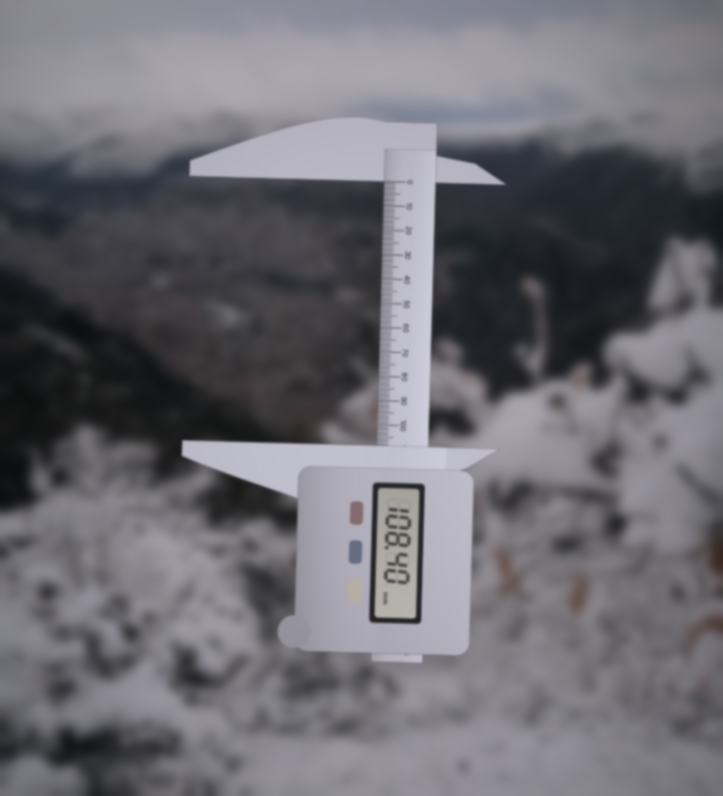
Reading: **108.40** mm
